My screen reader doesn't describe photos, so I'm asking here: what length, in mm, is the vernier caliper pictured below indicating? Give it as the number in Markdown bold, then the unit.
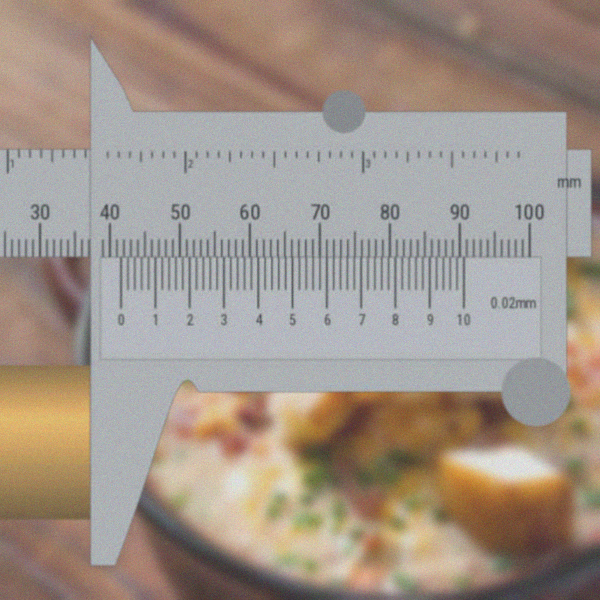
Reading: **41.6** mm
